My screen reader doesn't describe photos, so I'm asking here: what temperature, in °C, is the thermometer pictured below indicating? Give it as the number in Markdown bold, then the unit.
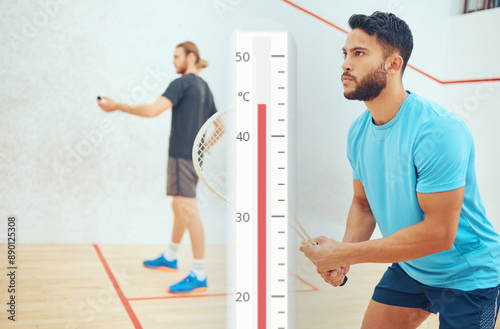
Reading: **44** °C
